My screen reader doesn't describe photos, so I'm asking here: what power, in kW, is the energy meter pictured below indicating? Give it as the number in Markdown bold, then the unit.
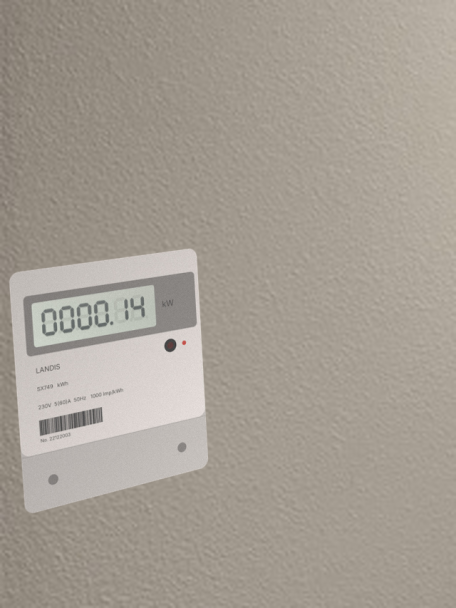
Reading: **0.14** kW
